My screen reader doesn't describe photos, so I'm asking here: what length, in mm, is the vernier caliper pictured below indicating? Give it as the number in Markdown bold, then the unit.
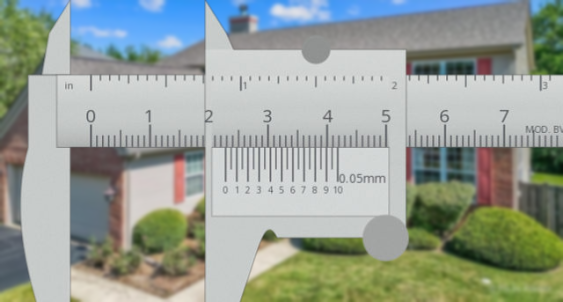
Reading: **22.8** mm
